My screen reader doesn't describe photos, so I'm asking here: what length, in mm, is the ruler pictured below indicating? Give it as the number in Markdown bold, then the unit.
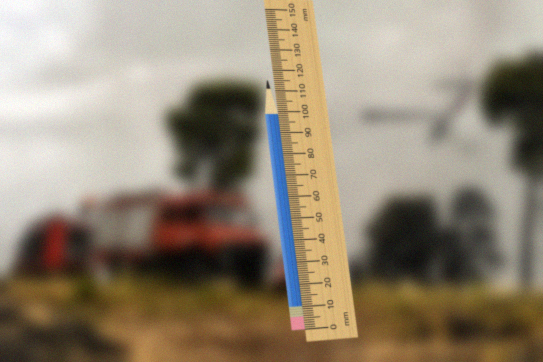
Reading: **115** mm
